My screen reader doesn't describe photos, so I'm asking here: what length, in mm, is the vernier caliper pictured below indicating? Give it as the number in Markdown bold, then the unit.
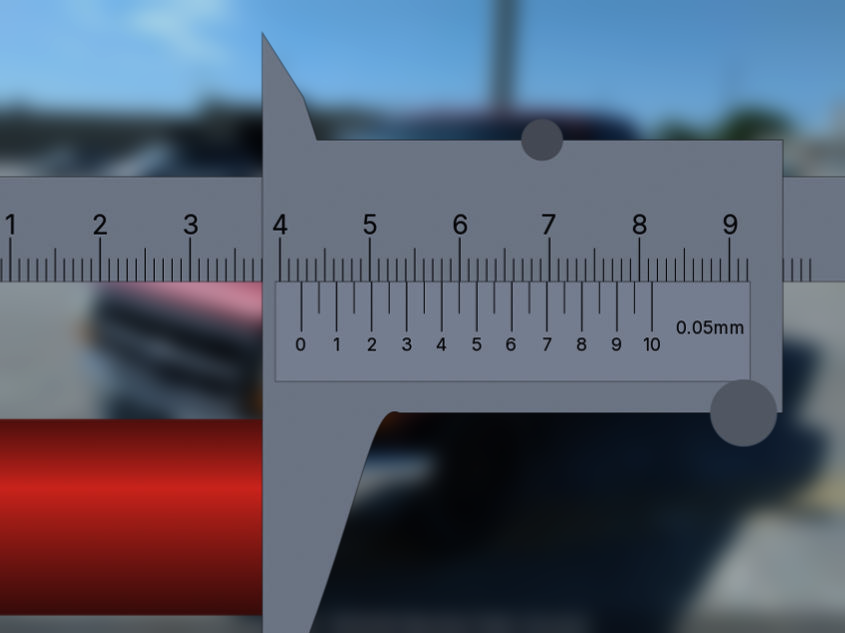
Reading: **42.4** mm
